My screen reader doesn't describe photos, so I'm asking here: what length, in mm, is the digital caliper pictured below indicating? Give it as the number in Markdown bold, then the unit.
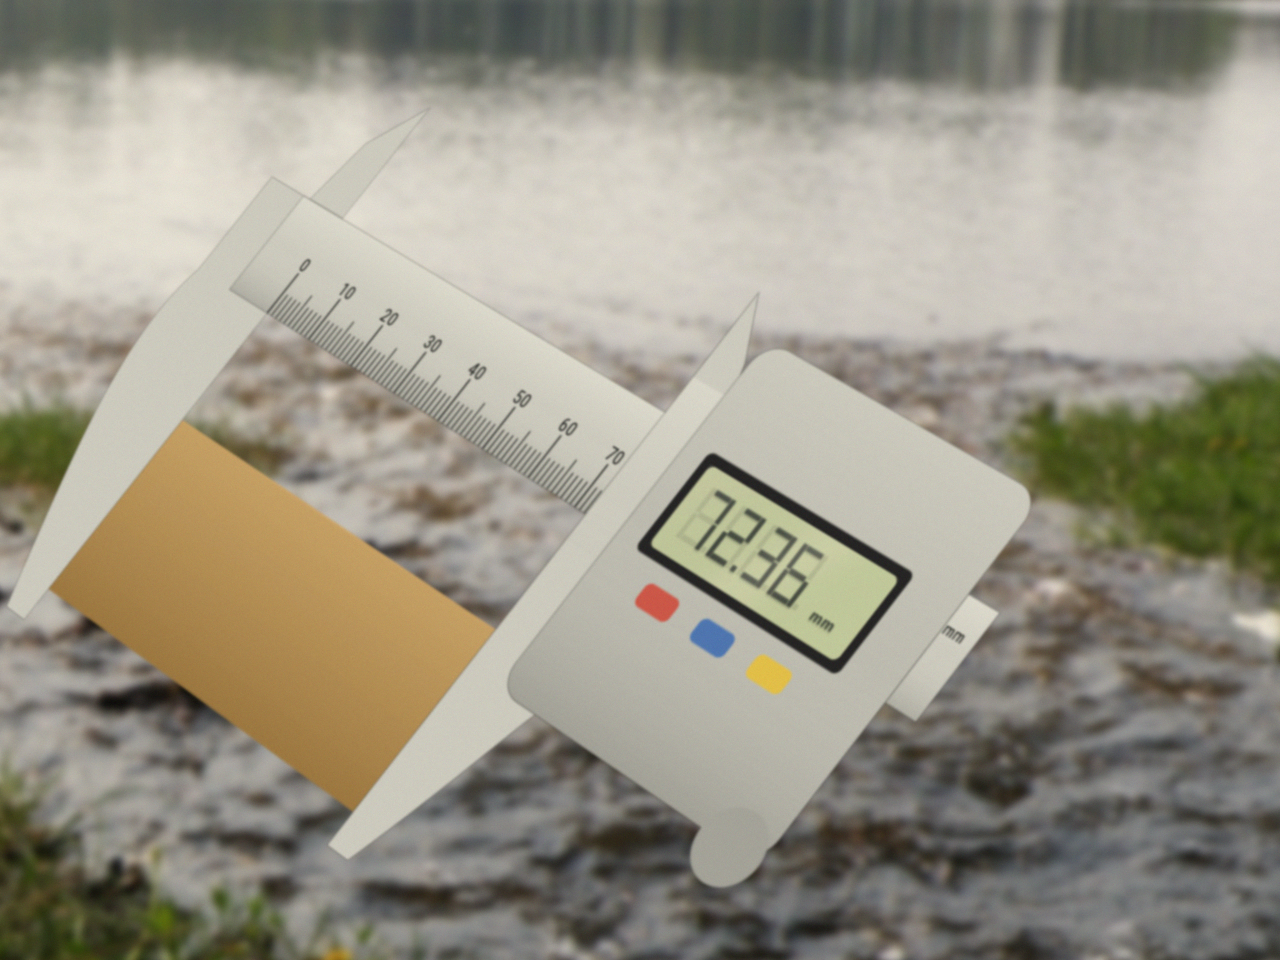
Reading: **72.36** mm
